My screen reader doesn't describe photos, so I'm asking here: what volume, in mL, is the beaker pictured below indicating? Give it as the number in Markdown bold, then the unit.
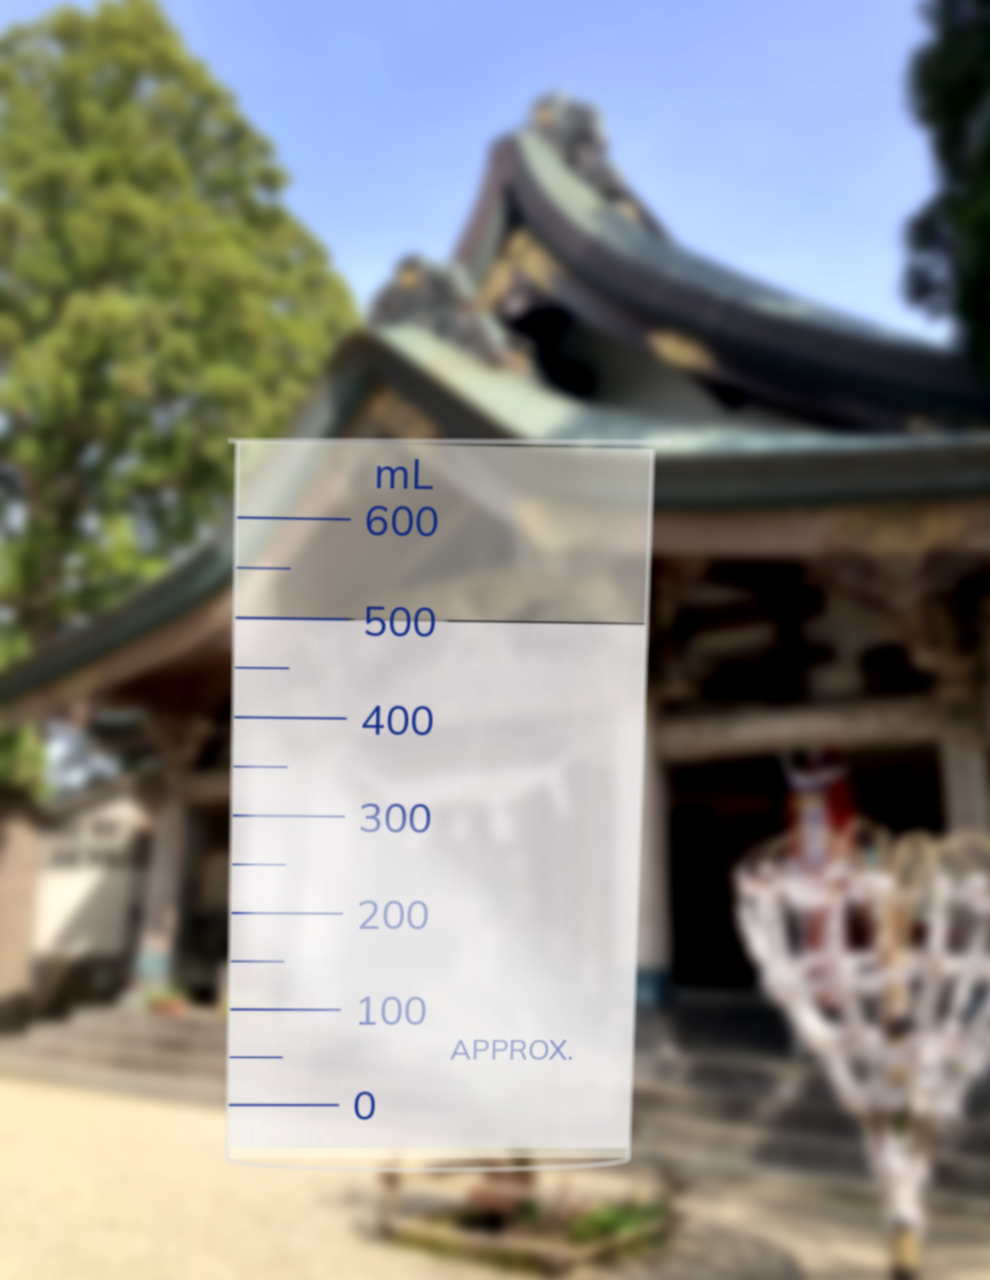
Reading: **500** mL
